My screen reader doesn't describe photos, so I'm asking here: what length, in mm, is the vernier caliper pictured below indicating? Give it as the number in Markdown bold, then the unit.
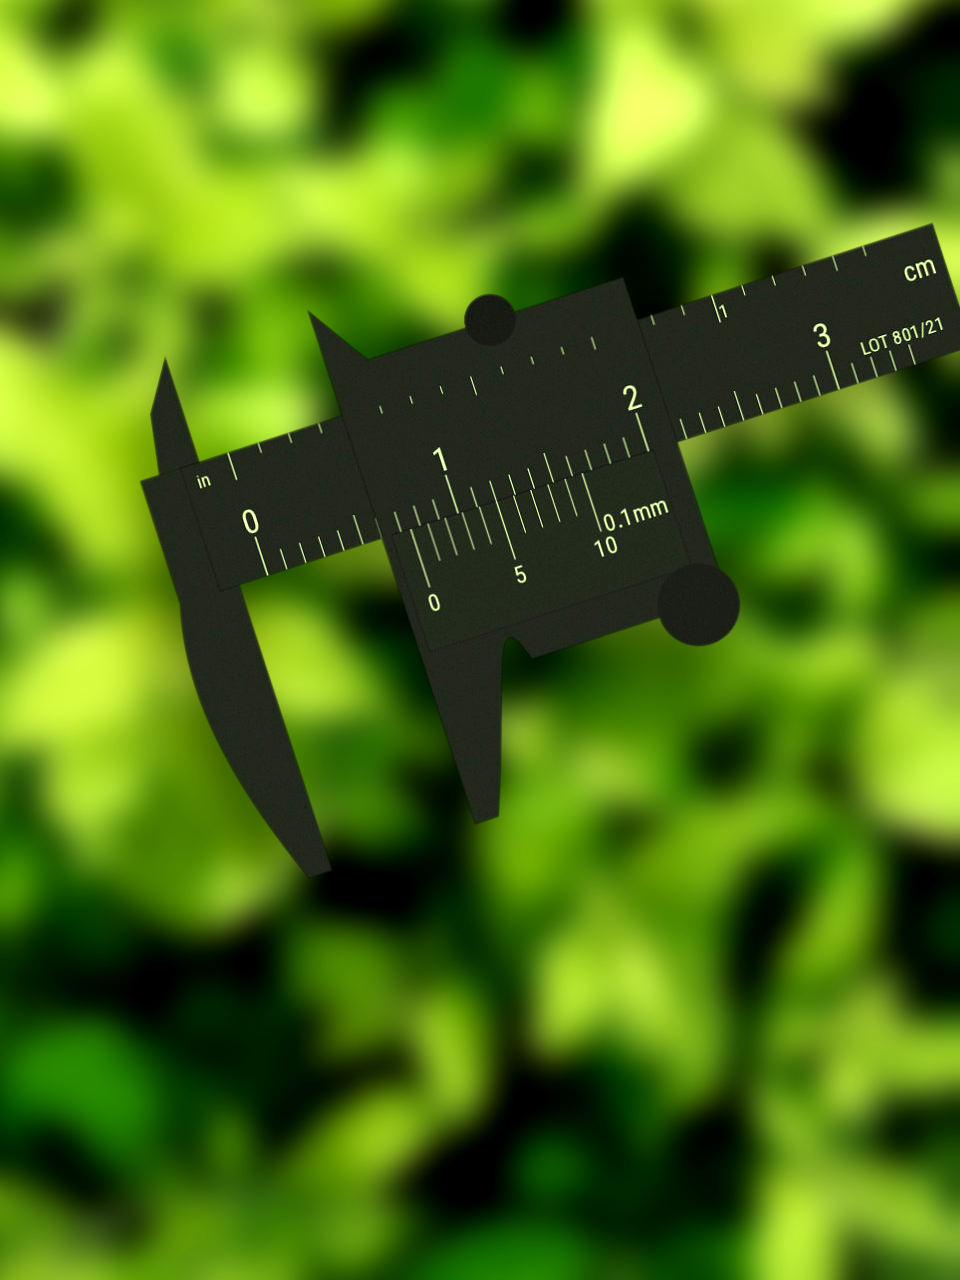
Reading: **7.5** mm
